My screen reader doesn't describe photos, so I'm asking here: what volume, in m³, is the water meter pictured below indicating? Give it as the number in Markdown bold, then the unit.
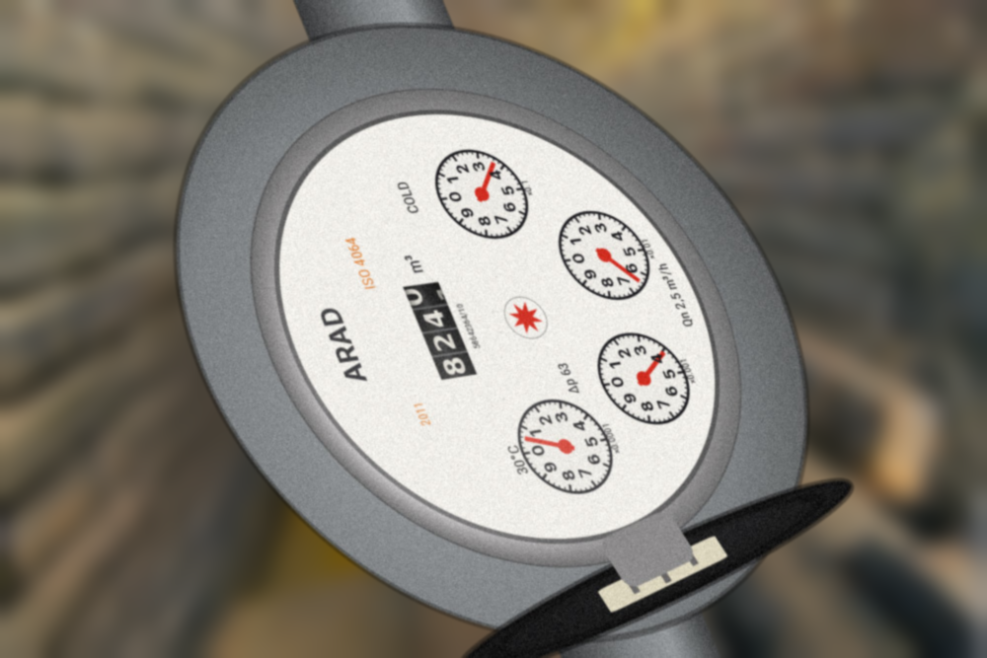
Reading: **8240.3640** m³
